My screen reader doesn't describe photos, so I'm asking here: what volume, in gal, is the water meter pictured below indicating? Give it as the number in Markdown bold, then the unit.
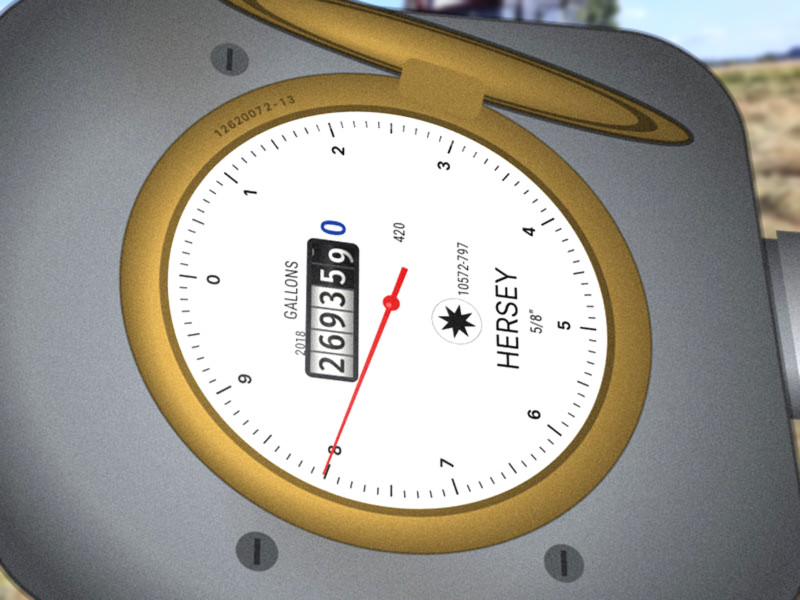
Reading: **2693588.0** gal
